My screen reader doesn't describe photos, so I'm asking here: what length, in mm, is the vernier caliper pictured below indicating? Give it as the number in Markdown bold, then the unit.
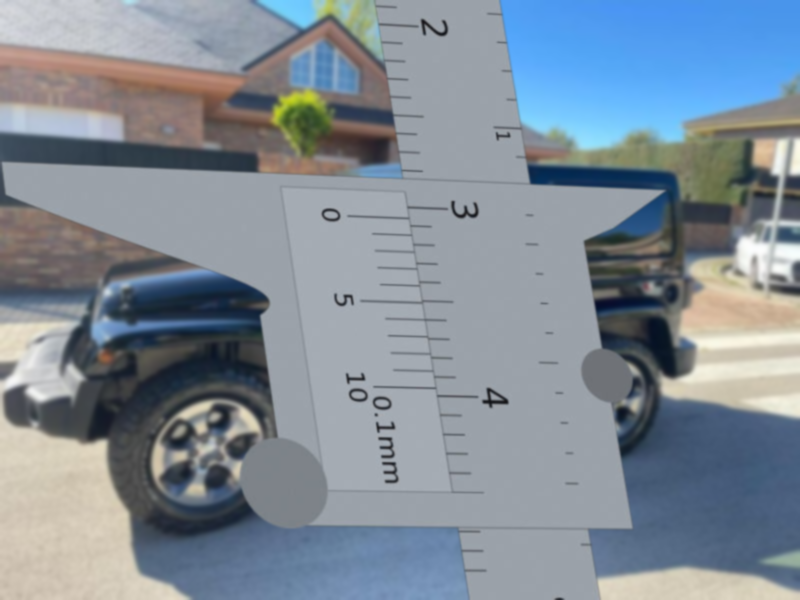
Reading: **30.6** mm
